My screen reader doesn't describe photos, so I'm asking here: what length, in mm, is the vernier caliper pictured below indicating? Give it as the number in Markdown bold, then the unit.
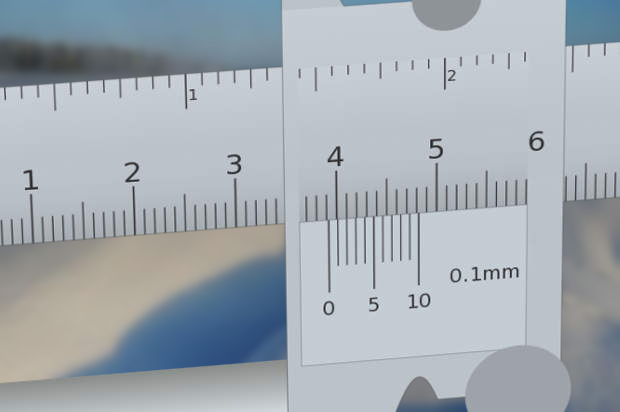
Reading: **39.2** mm
